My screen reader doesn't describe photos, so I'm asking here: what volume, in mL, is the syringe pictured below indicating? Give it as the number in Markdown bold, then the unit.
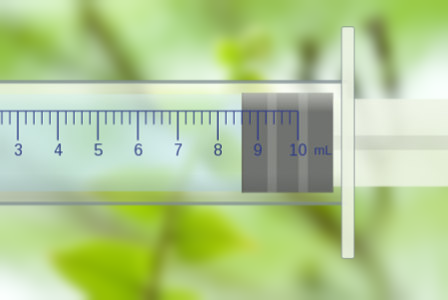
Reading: **8.6** mL
